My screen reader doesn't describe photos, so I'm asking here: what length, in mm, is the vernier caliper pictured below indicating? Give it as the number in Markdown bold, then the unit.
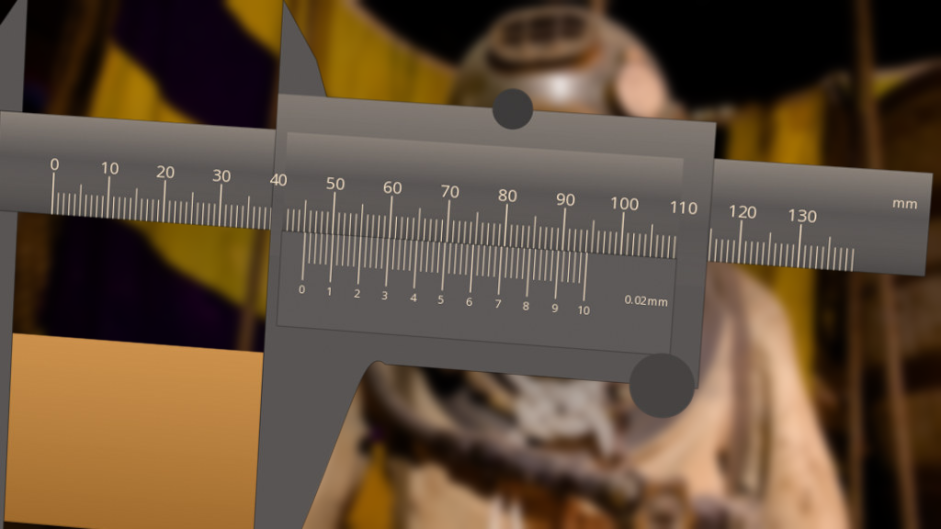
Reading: **45.2** mm
